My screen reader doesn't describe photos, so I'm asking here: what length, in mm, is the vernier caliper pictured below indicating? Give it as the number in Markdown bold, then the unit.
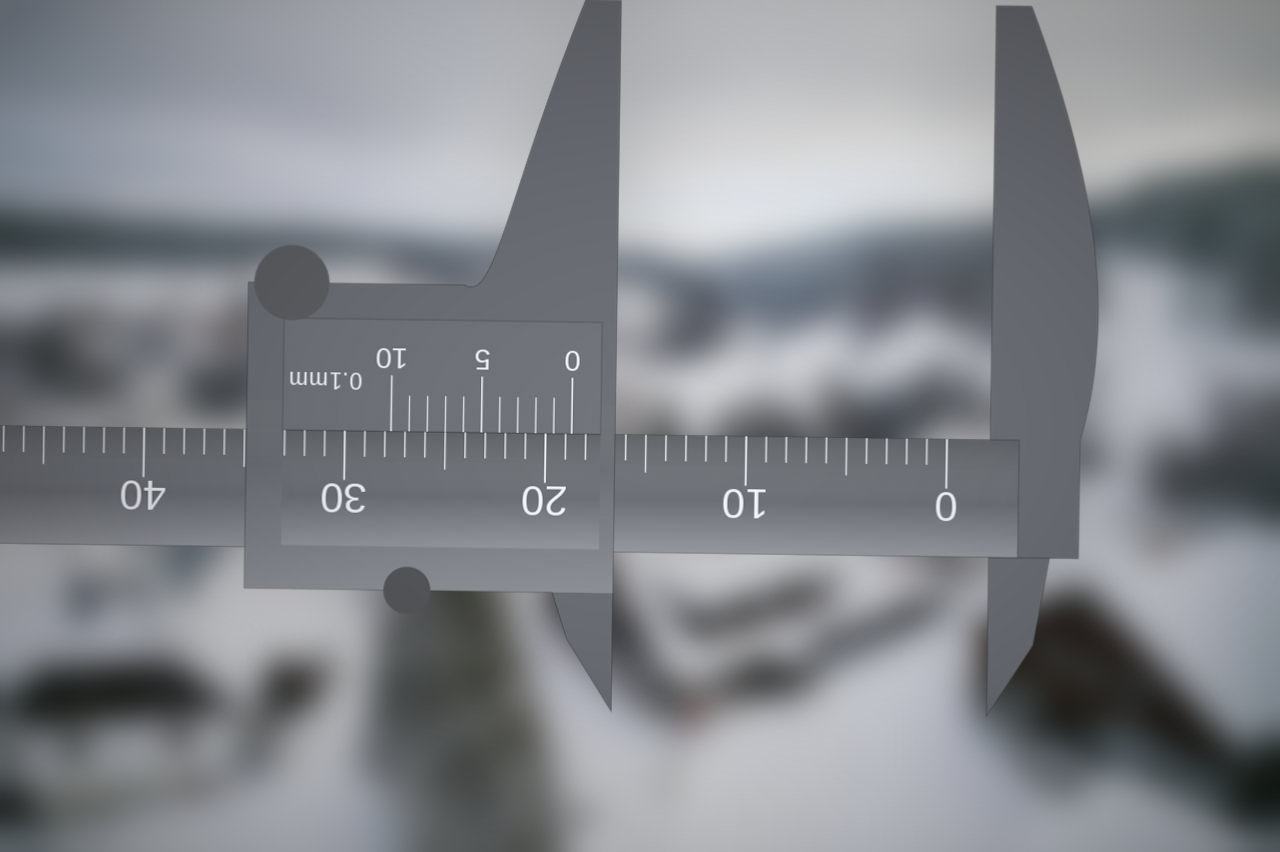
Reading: **18.7** mm
